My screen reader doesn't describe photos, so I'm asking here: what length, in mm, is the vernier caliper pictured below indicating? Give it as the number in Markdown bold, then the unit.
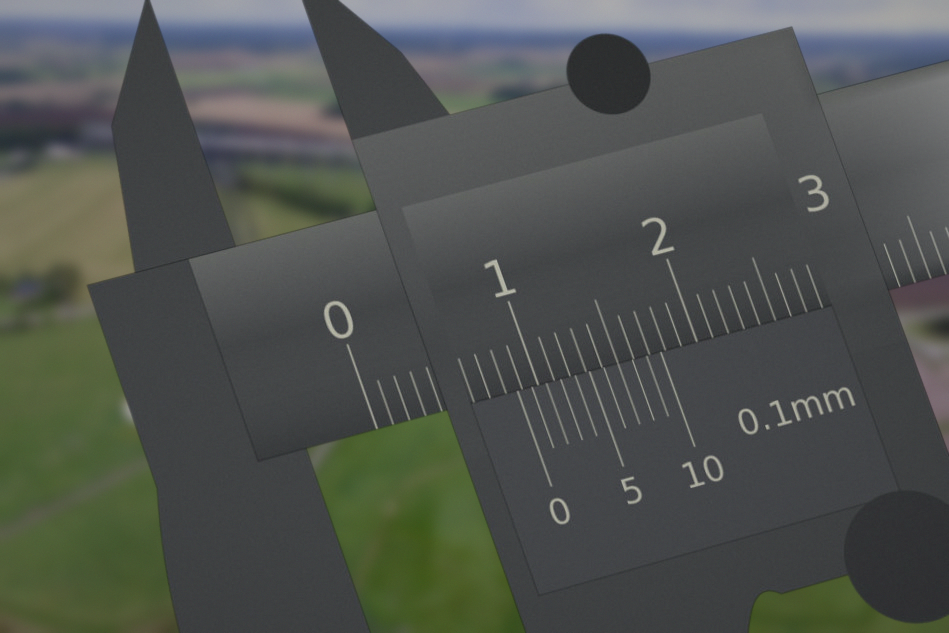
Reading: **8.7** mm
